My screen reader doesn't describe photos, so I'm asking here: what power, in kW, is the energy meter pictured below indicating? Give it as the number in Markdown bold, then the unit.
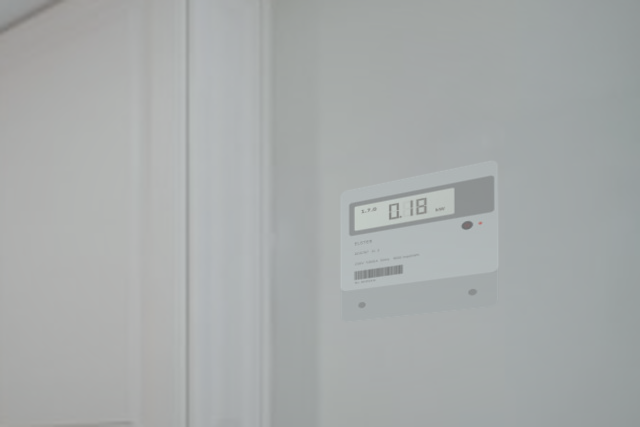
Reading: **0.18** kW
